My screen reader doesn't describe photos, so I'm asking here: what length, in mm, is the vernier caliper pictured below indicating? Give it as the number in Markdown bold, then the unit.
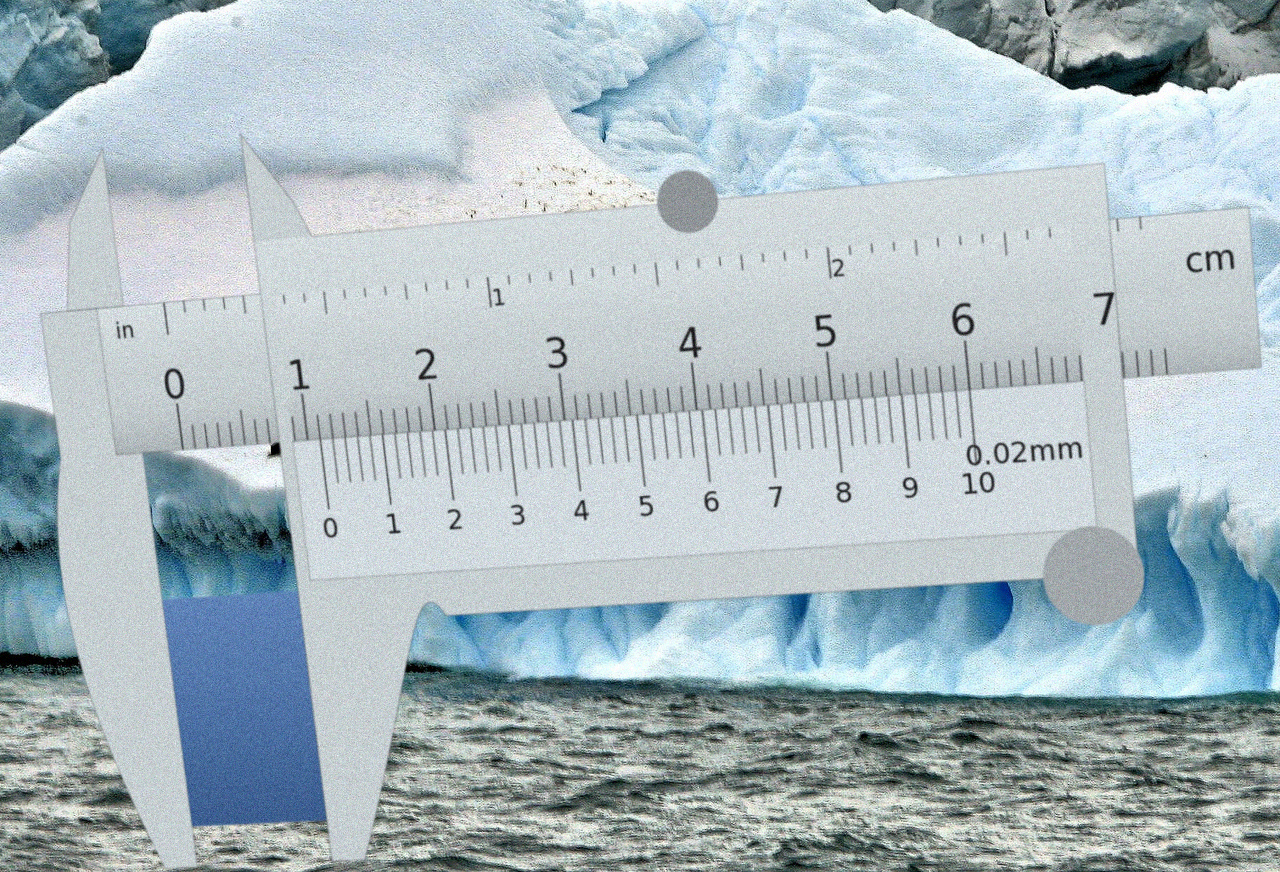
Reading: **11.0** mm
